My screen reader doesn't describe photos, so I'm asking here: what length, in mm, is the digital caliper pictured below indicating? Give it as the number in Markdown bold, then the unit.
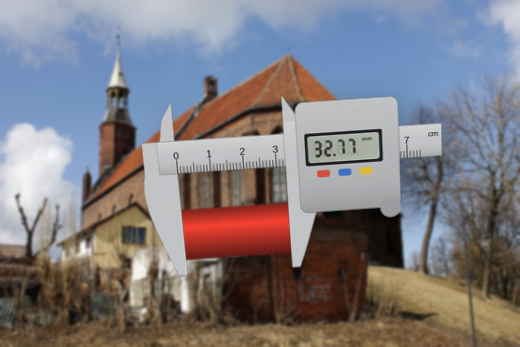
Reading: **32.77** mm
